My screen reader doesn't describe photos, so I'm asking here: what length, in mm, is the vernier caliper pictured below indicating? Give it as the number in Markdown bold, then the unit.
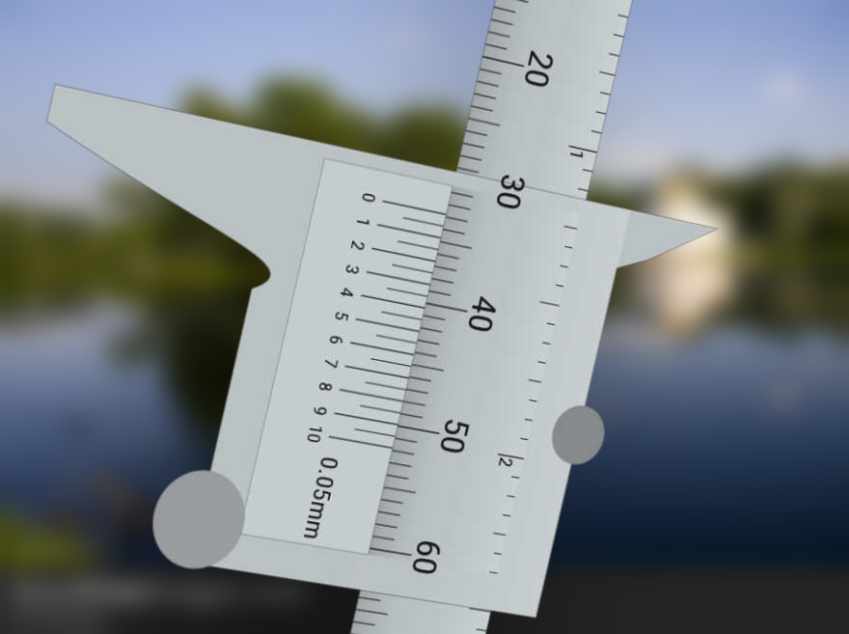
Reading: **32.8** mm
